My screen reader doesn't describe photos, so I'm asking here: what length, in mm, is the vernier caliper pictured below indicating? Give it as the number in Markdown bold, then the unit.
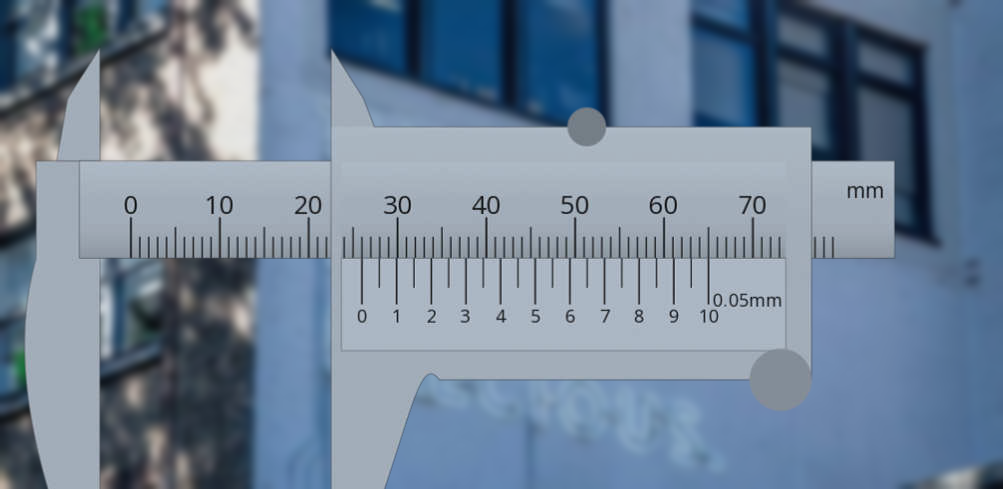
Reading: **26.0** mm
